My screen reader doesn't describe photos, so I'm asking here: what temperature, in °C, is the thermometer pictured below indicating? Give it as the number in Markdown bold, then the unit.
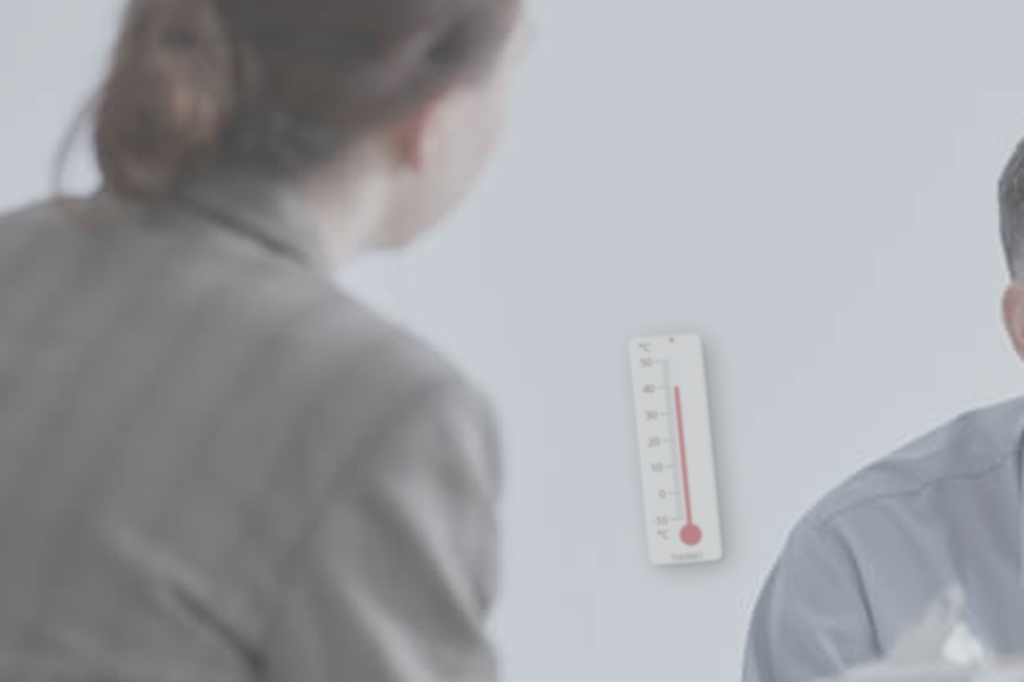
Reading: **40** °C
